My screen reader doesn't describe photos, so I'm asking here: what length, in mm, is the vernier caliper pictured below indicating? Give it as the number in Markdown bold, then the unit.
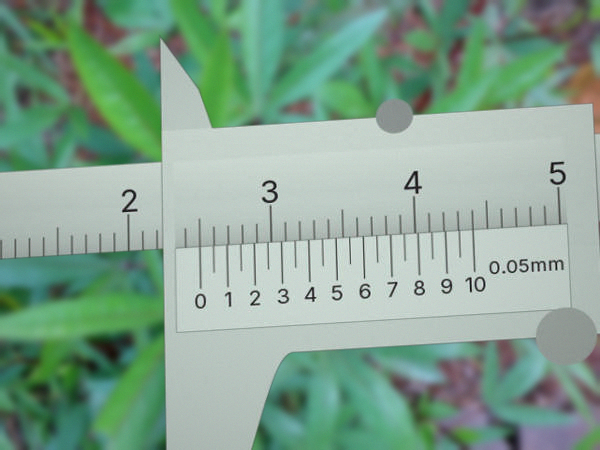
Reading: **25.0** mm
